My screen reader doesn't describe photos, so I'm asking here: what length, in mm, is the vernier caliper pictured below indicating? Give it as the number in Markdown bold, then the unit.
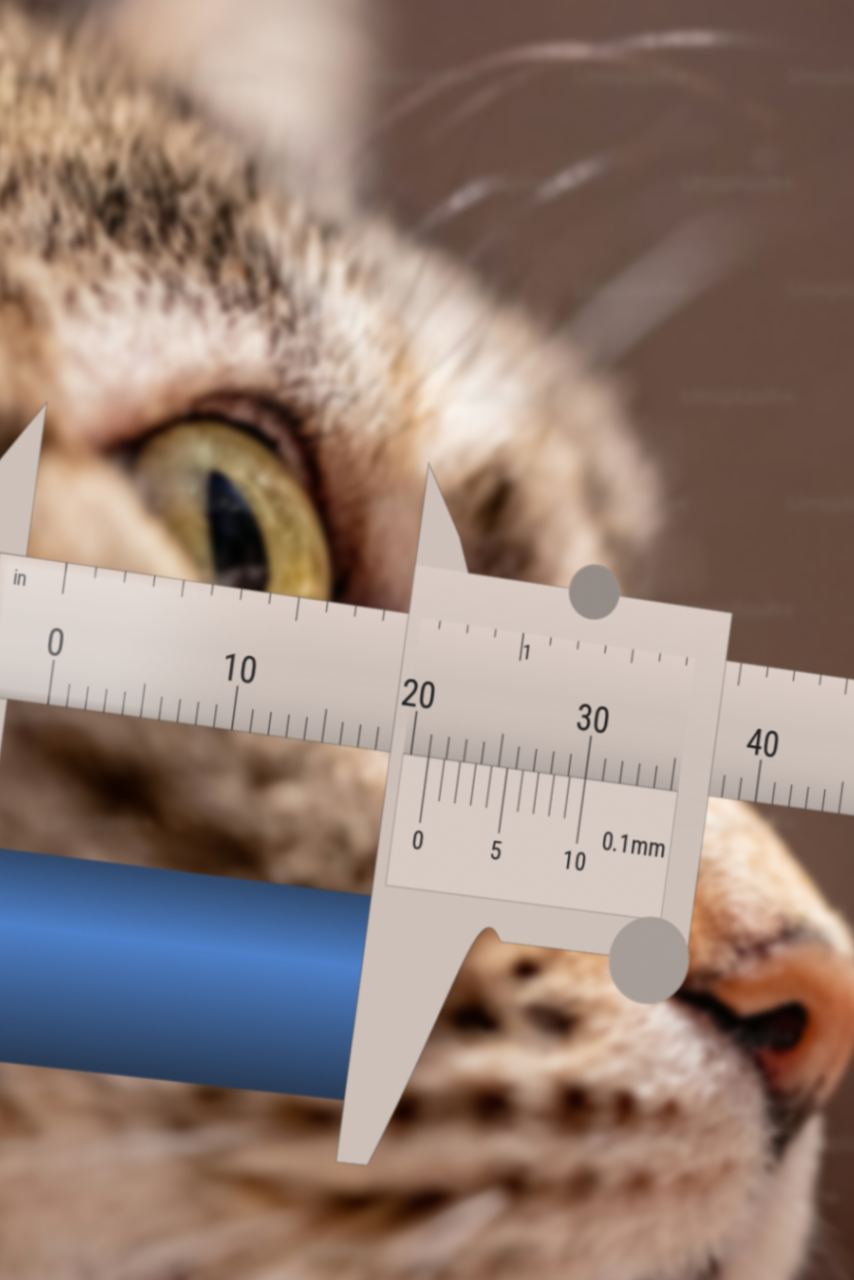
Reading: **21.0** mm
